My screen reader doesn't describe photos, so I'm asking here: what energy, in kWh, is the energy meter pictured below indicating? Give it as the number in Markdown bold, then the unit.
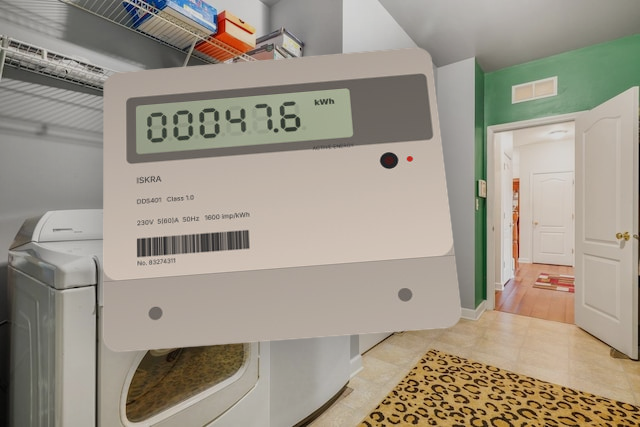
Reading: **47.6** kWh
